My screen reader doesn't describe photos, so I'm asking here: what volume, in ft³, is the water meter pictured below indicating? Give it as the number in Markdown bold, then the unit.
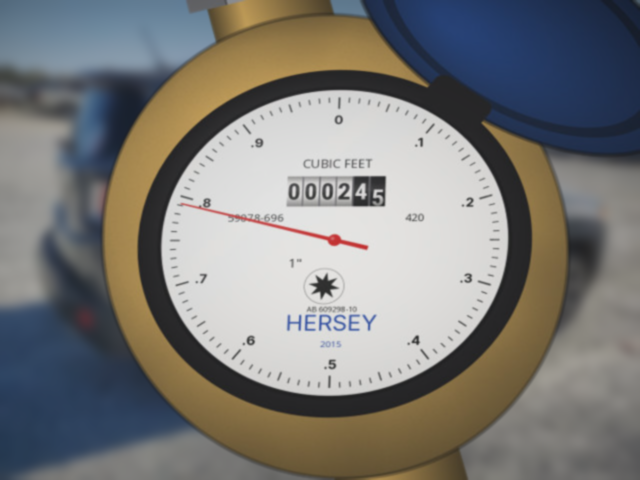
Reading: **244.79** ft³
